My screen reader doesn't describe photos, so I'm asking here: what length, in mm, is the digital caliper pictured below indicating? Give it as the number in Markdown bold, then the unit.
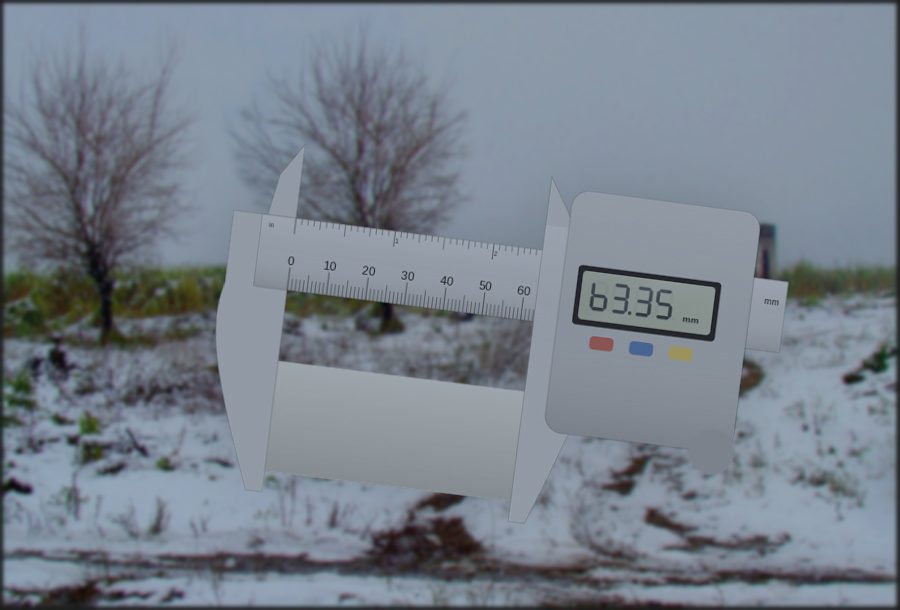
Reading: **63.35** mm
